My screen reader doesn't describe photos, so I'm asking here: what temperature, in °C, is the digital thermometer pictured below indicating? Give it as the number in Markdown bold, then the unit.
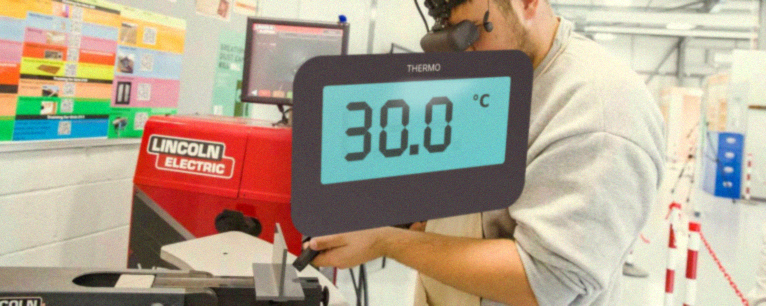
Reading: **30.0** °C
